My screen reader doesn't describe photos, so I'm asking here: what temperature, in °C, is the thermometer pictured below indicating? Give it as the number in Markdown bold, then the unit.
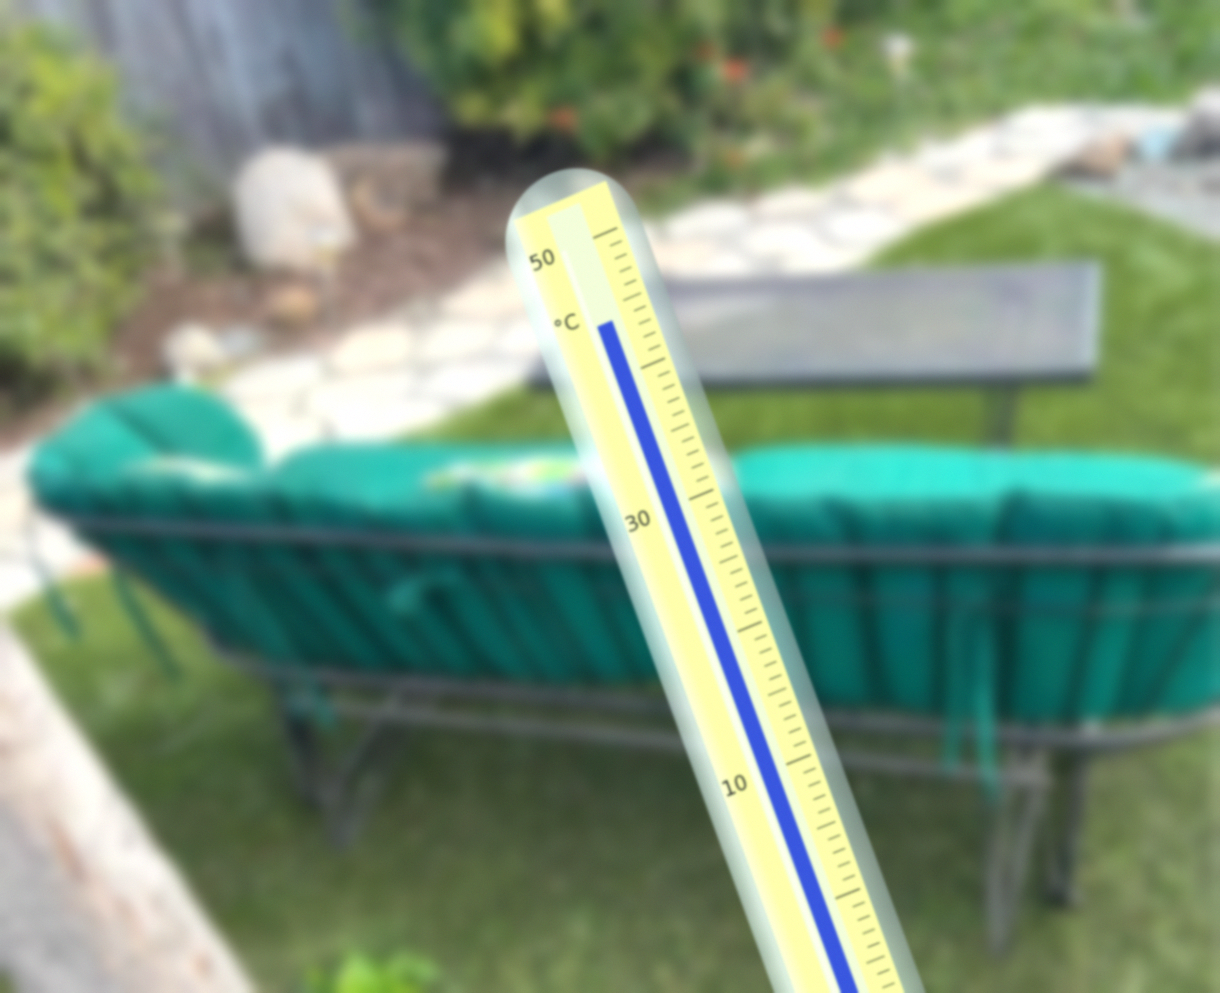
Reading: **44** °C
